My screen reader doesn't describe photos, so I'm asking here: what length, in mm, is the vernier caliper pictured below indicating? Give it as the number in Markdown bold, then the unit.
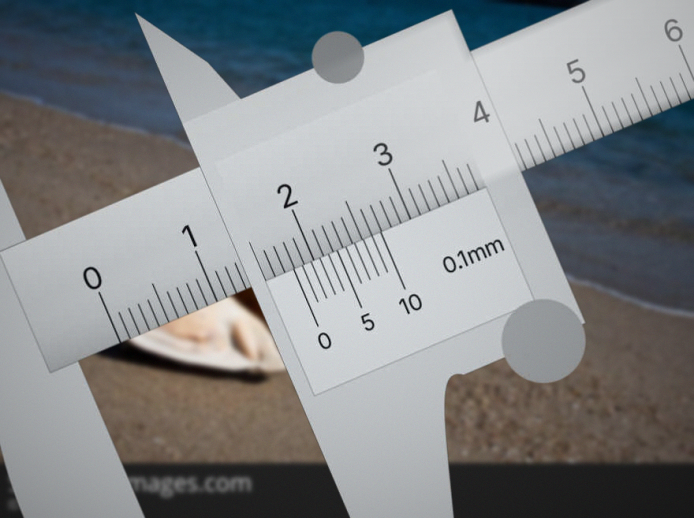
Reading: **17.9** mm
